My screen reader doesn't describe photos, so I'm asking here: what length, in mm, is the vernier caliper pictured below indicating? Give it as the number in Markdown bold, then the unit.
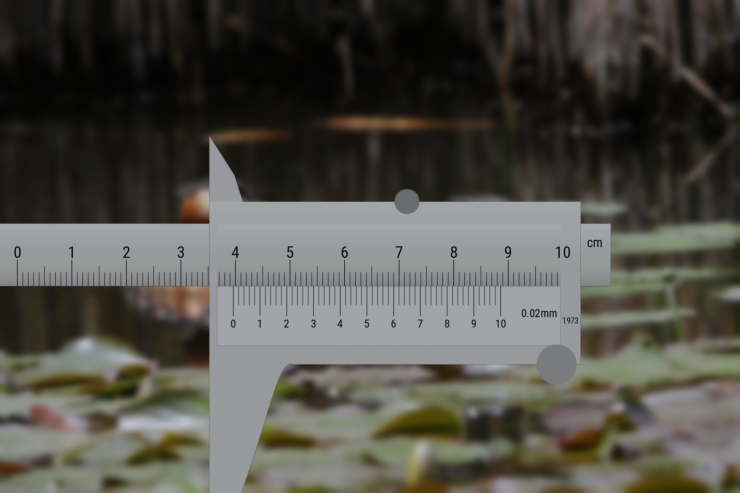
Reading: **39.6** mm
